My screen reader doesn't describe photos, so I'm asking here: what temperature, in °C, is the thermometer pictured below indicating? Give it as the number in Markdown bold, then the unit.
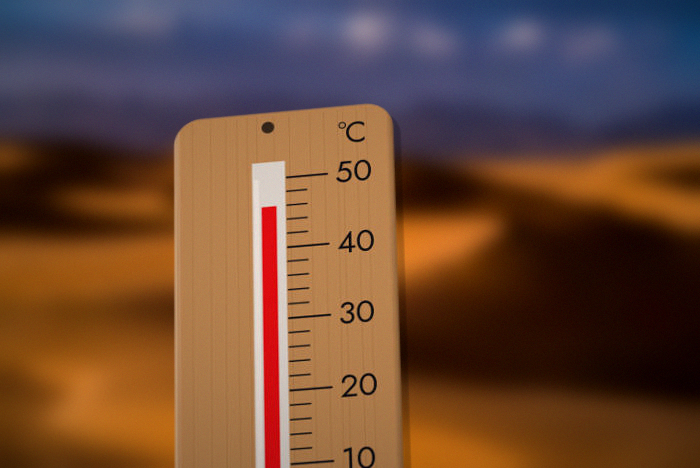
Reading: **46** °C
